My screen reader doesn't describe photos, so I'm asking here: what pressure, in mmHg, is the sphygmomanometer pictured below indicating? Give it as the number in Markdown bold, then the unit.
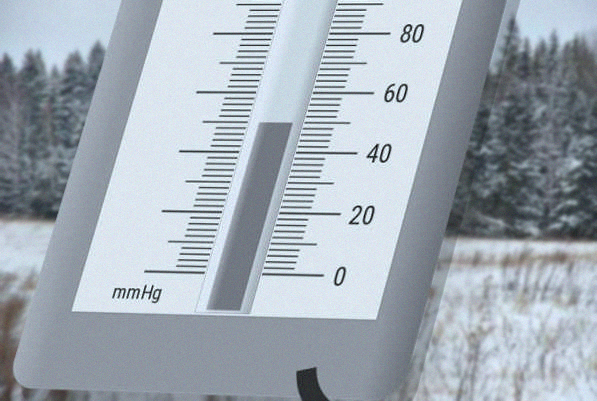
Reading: **50** mmHg
